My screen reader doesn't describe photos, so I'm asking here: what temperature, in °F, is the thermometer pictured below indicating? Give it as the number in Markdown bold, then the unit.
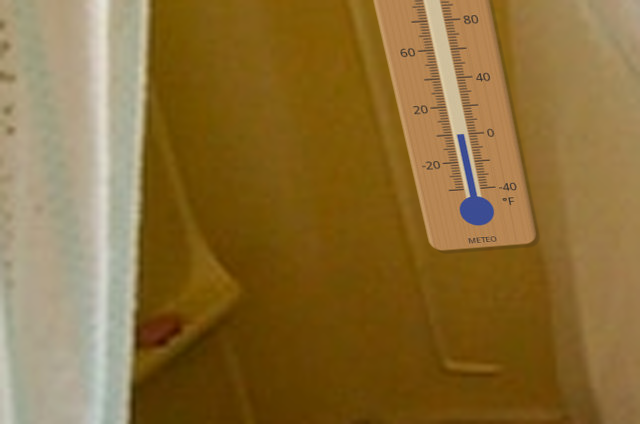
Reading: **0** °F
